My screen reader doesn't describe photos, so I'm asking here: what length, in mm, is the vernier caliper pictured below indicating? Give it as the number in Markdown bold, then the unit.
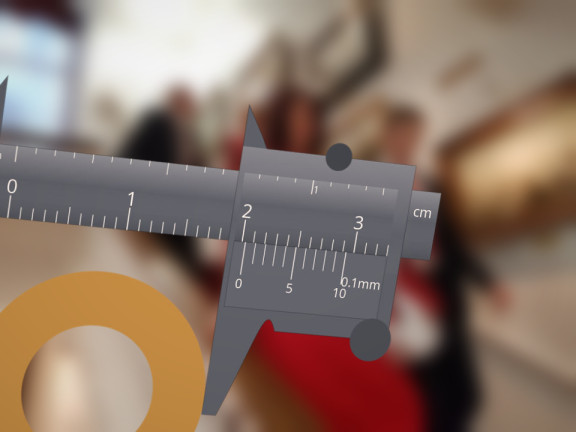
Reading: **20.3** mm
